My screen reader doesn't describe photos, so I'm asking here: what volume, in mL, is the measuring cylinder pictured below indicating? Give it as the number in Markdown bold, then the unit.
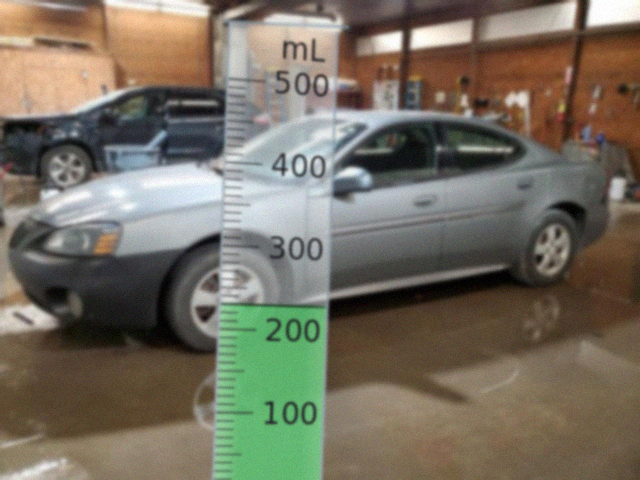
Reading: **230** mL
